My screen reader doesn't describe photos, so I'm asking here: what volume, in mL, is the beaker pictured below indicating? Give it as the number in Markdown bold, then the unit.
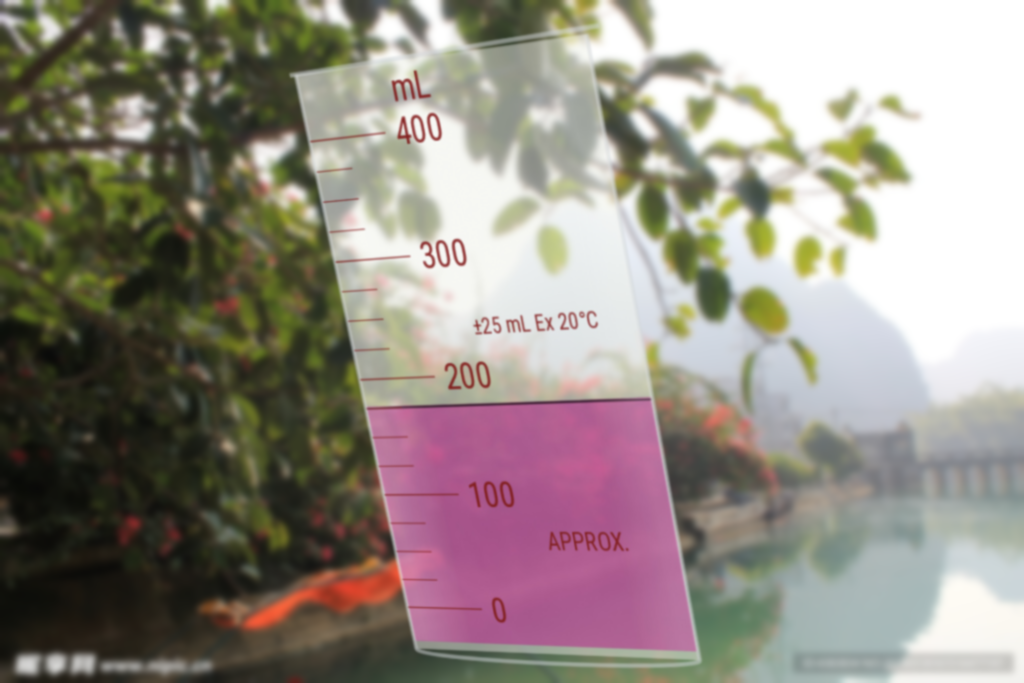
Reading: **175** mL
